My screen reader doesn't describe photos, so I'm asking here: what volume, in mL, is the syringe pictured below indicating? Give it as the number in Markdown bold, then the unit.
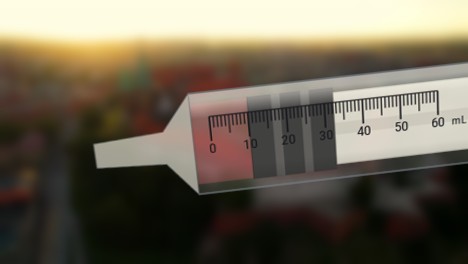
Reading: **10** mL
